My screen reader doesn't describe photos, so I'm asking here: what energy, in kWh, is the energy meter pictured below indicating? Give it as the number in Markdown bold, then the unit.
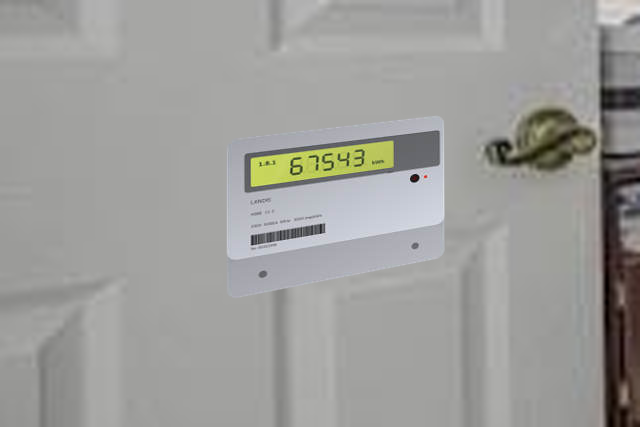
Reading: **67543** kWh
